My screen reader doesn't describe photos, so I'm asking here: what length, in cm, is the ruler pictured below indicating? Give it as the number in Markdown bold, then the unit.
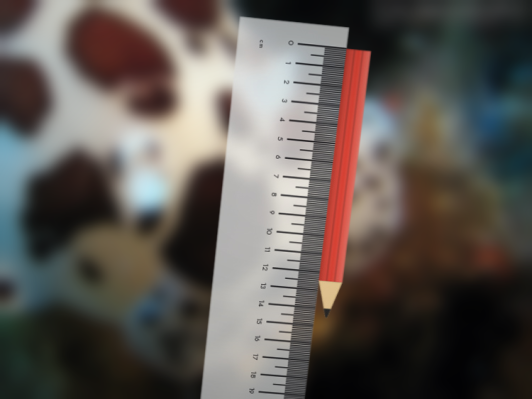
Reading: **14.5** cm
